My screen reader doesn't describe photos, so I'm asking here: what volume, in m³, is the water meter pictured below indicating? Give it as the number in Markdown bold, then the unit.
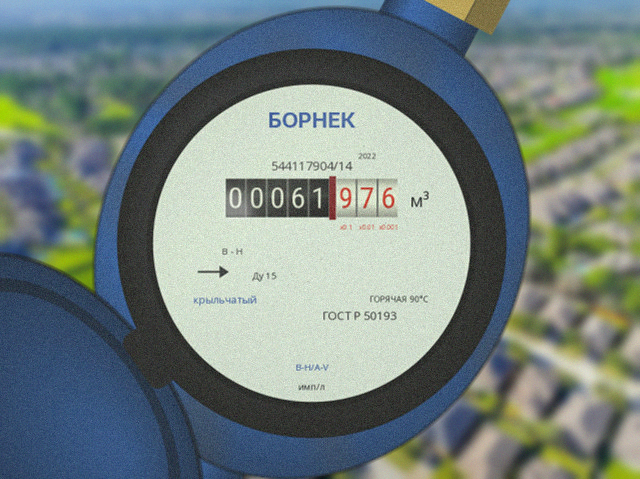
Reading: **61.976** m³
